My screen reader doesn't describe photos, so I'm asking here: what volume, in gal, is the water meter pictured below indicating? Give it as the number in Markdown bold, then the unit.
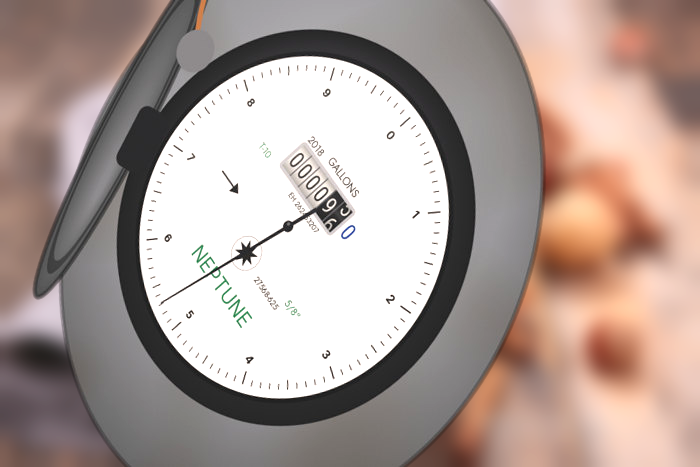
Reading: **955.3** gal
